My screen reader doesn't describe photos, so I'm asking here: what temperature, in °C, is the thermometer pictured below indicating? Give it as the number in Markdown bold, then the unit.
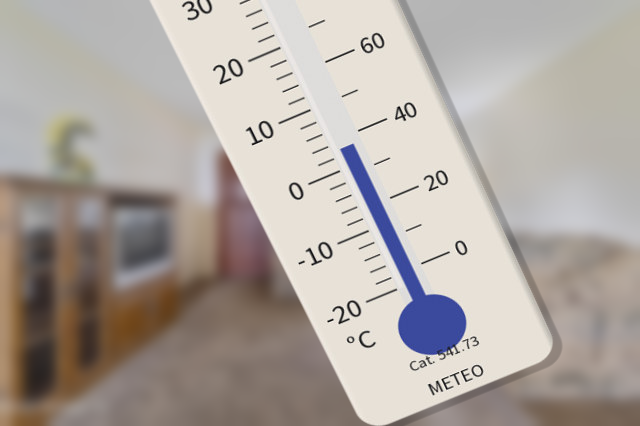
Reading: **3** °C
